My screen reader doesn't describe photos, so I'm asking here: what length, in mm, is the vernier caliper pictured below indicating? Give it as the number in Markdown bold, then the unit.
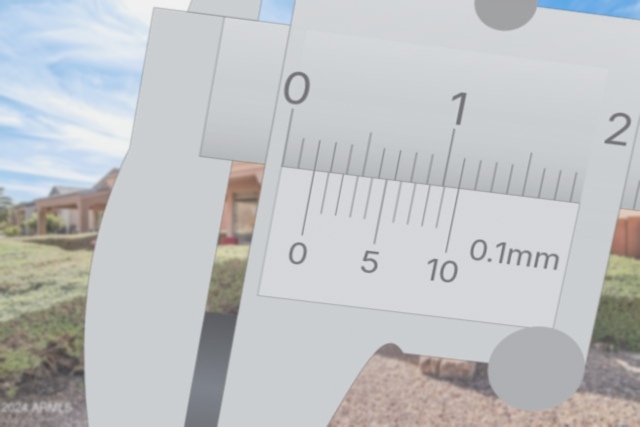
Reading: **2.0** mm
